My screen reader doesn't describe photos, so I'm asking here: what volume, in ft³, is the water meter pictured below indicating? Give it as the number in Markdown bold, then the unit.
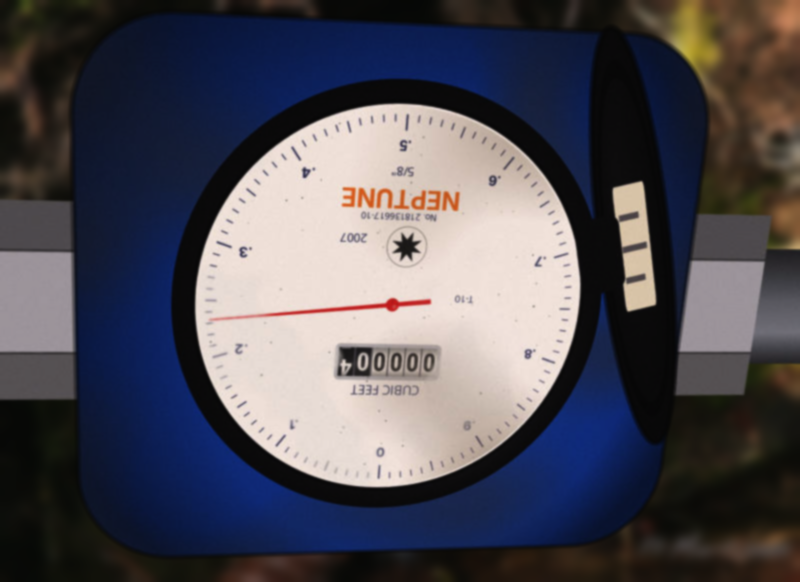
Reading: **4.23** ft³
